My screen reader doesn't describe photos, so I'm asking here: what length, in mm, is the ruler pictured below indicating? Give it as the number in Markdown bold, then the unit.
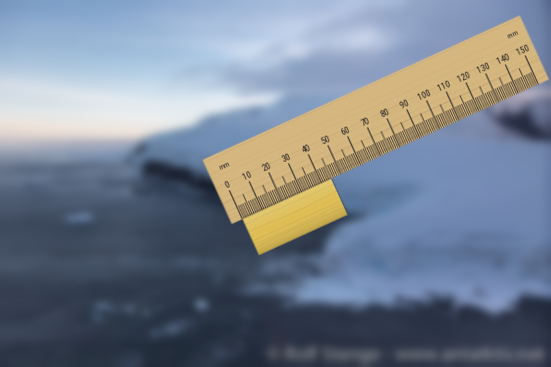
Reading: **45** mm
